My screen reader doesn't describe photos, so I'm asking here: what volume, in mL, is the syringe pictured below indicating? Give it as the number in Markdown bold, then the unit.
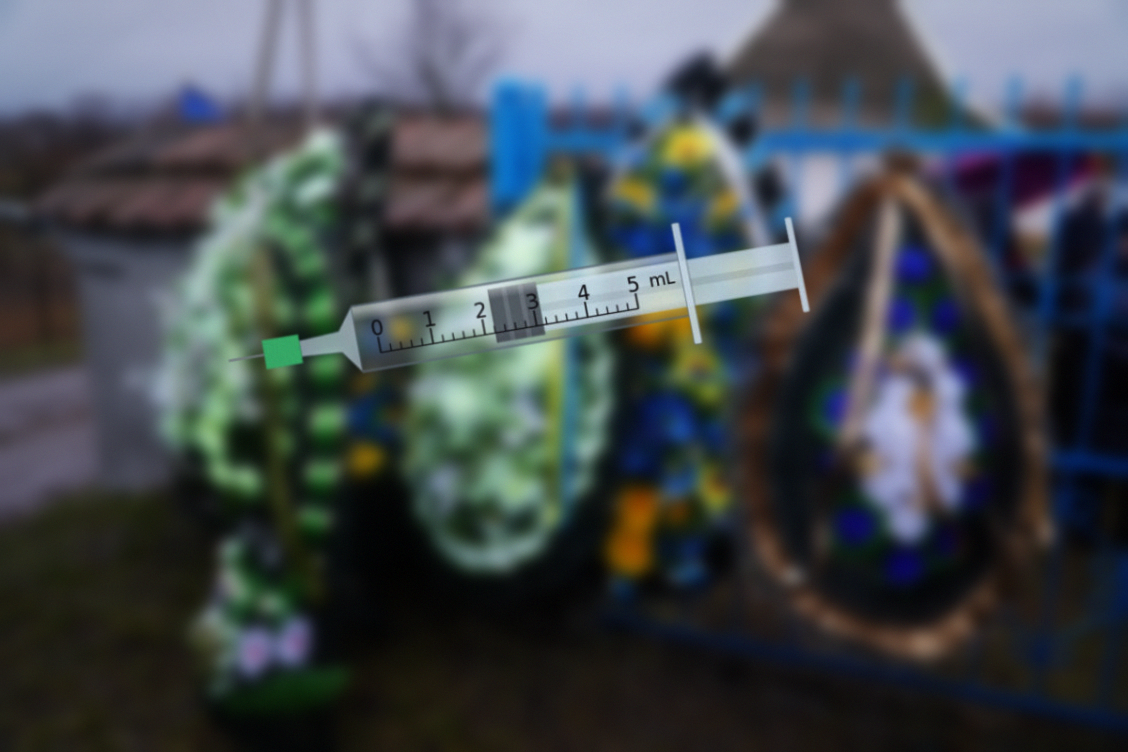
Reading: **2.2** mL
